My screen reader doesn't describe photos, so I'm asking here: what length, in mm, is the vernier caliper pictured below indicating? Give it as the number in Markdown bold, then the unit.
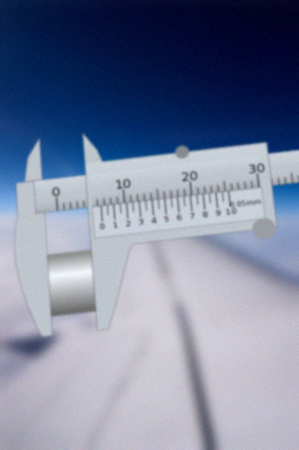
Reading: **6.5** mm
